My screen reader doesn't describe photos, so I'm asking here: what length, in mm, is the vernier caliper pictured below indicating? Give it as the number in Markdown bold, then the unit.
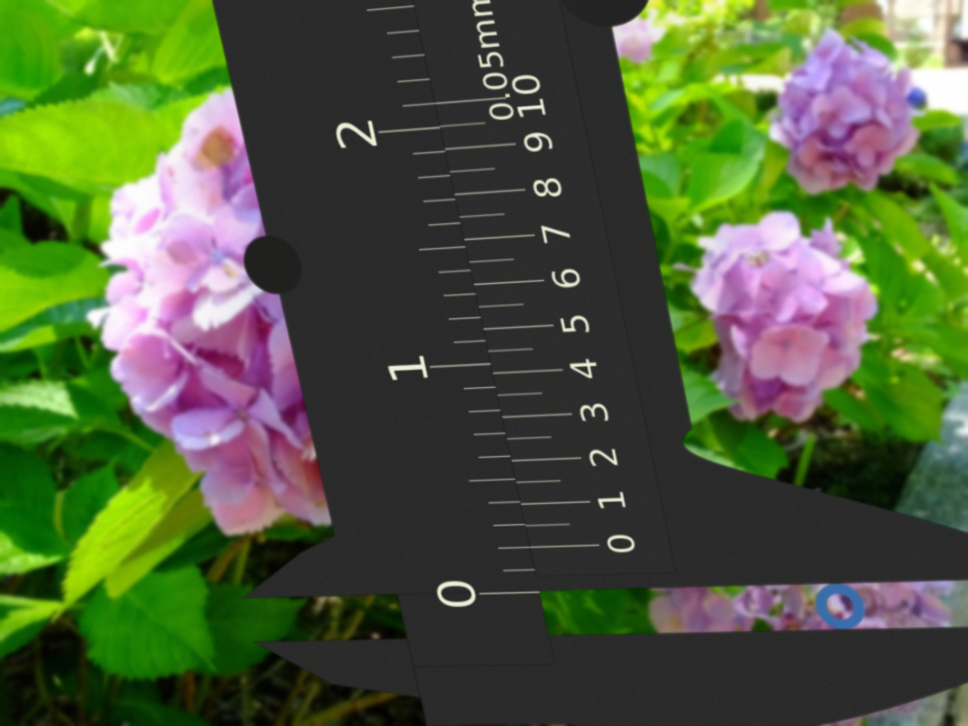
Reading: **2.0** mm
